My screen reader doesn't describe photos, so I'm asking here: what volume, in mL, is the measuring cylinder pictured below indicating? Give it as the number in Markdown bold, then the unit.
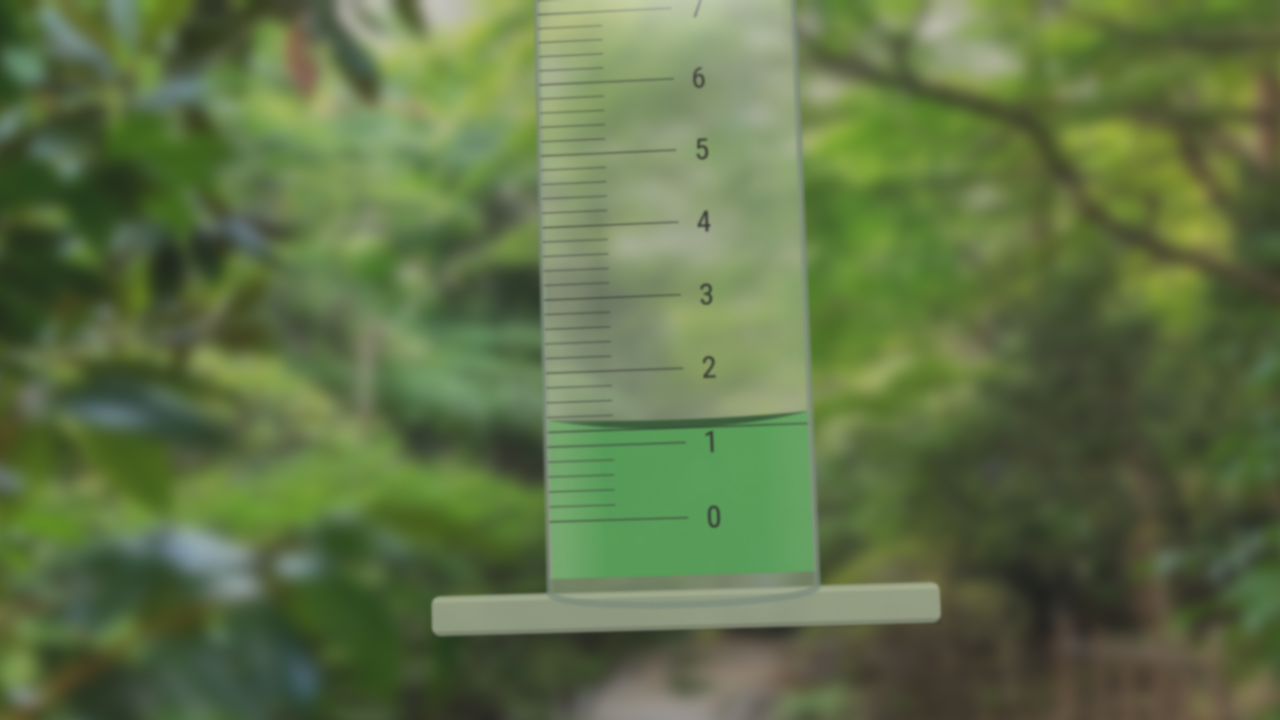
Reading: **1.2** mL
